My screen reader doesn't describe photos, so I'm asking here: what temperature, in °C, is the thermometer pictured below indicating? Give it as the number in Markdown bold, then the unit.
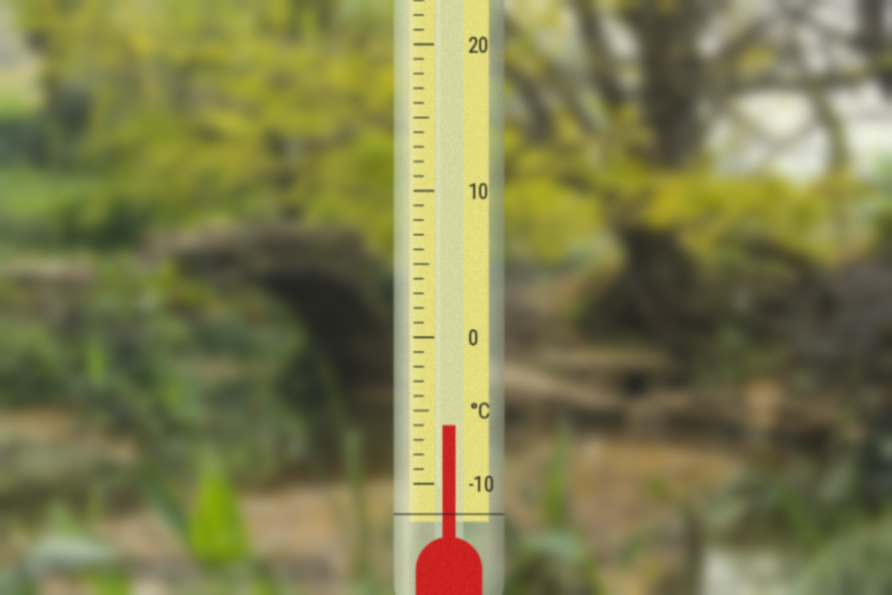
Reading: **-6** °C
